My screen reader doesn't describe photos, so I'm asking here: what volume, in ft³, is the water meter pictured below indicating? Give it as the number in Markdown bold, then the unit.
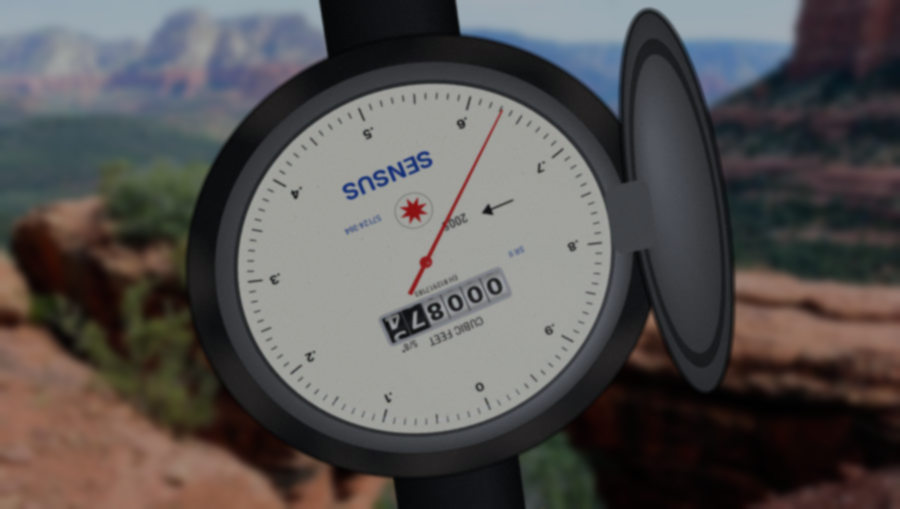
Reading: **873.63** ft³
